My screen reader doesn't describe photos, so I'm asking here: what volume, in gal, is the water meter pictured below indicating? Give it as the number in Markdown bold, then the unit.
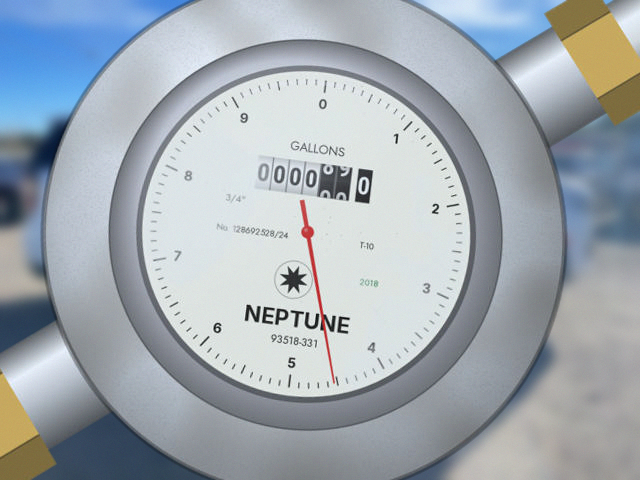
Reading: **894.5** gal
